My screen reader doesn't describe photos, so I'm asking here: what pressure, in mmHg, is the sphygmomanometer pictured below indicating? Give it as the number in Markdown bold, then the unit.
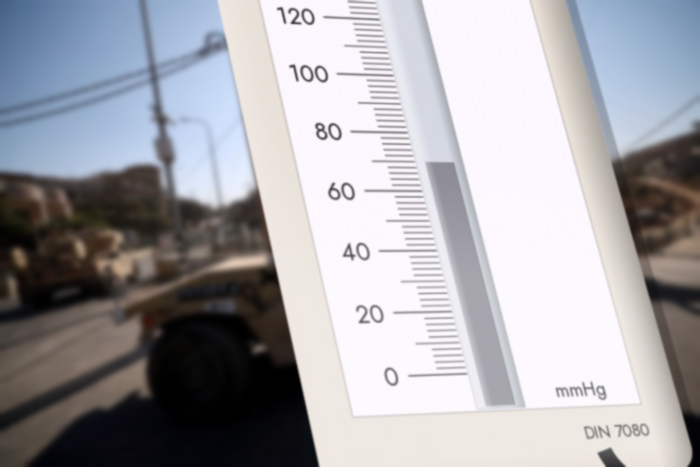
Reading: **70** mmHg
